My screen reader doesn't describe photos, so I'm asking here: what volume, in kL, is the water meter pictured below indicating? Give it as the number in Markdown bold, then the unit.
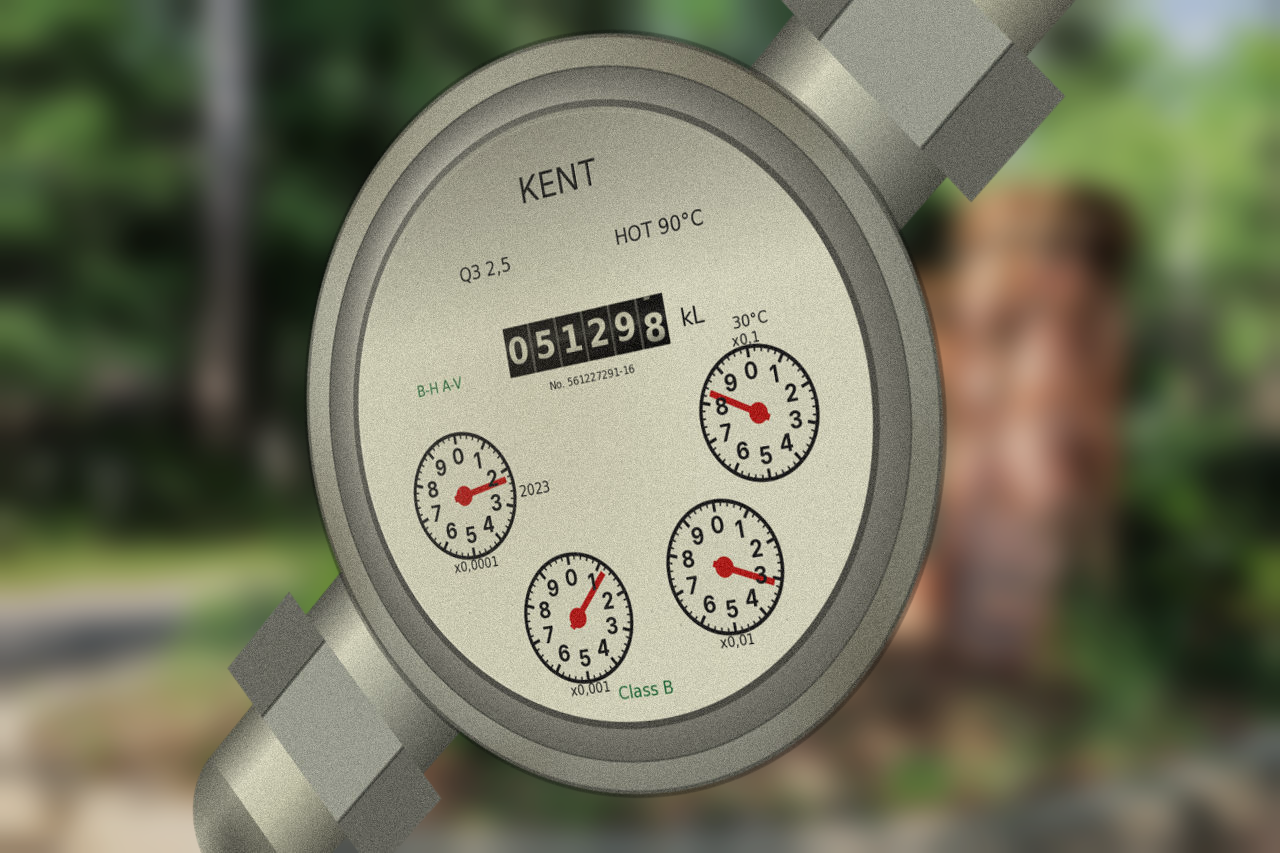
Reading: **51297.8312** kL
